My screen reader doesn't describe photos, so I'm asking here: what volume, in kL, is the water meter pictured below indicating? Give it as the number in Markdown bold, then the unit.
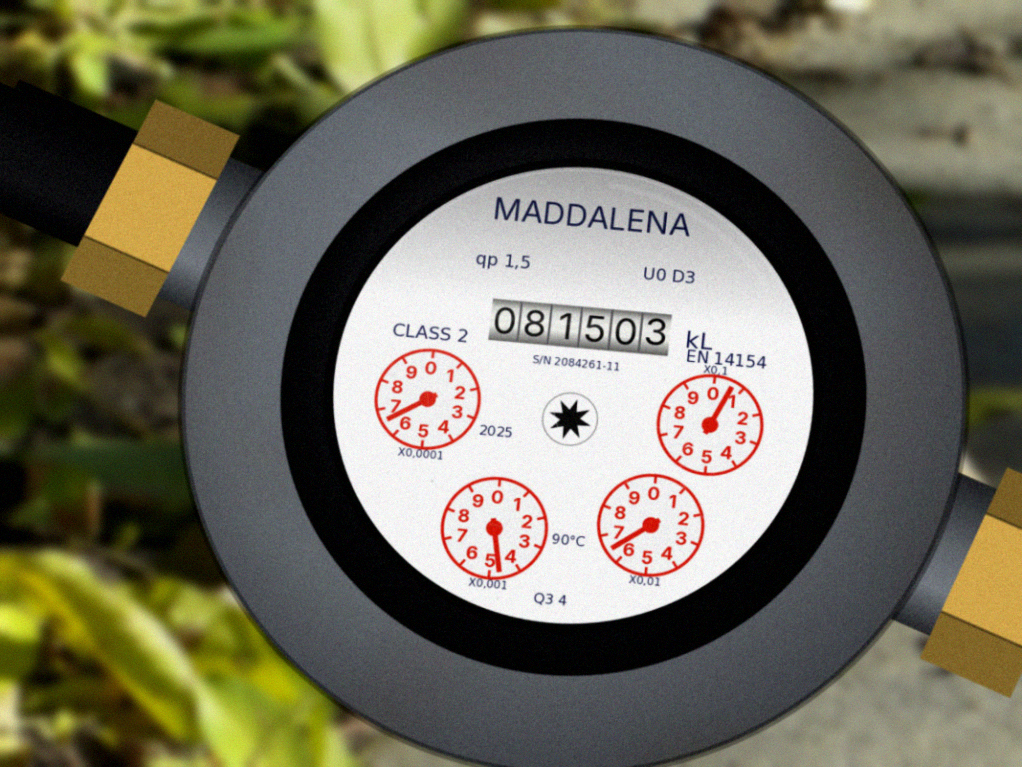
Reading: **81503.0646** kL
